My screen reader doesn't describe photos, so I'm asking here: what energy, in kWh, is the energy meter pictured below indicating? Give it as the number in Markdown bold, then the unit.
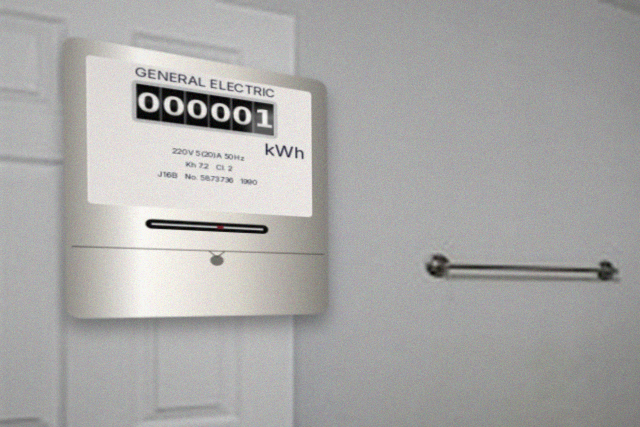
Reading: **1** kWh
